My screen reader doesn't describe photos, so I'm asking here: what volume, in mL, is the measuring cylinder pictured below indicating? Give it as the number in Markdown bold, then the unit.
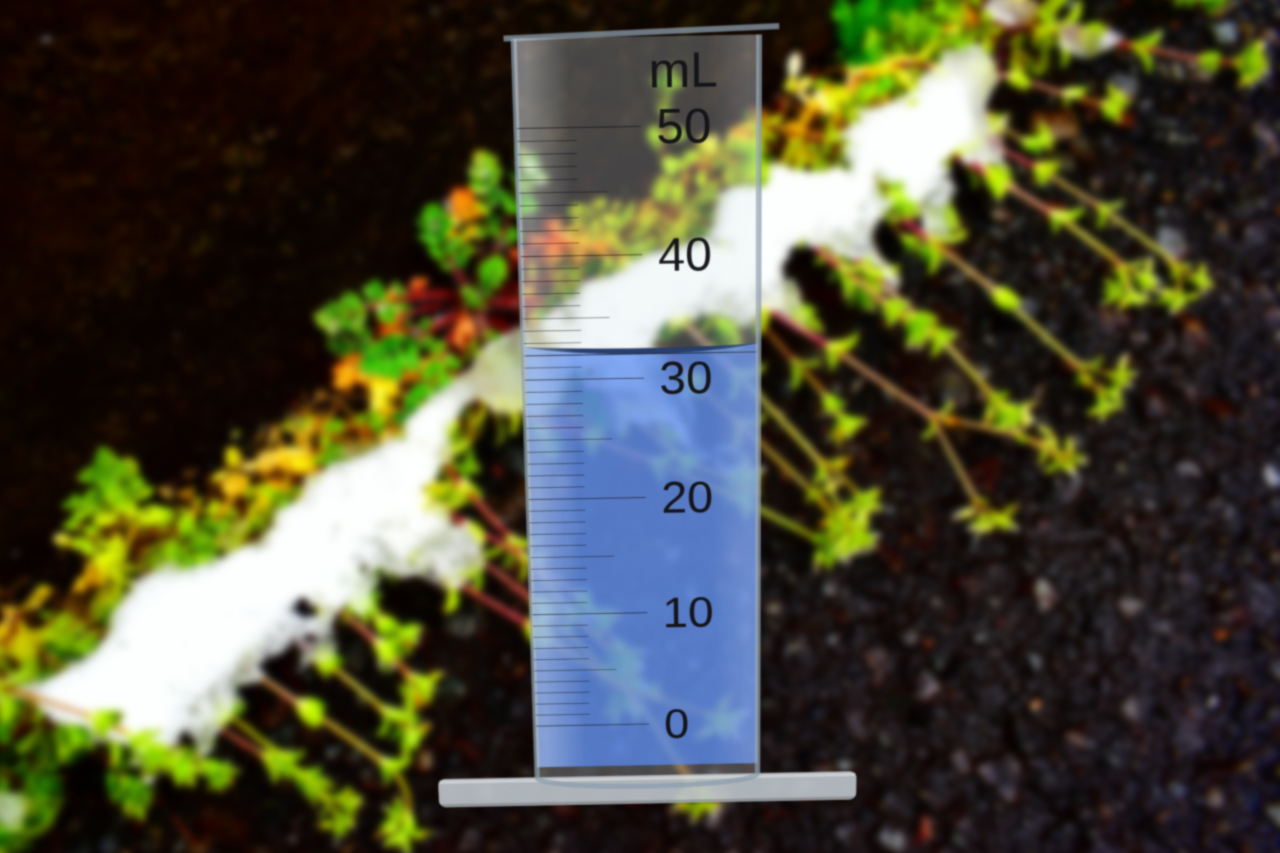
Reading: **32** mL
